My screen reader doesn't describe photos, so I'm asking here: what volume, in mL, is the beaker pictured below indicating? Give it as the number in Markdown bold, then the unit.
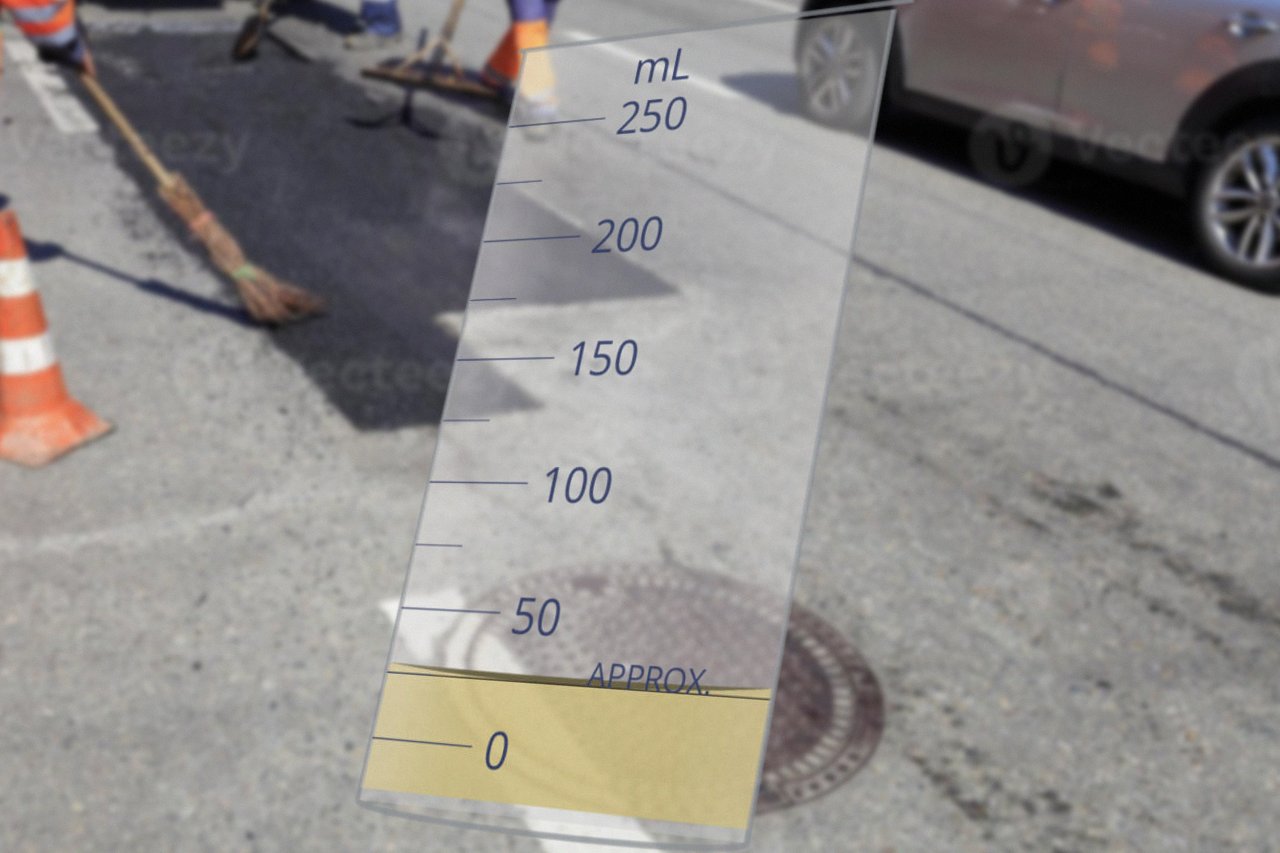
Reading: **25** mL
